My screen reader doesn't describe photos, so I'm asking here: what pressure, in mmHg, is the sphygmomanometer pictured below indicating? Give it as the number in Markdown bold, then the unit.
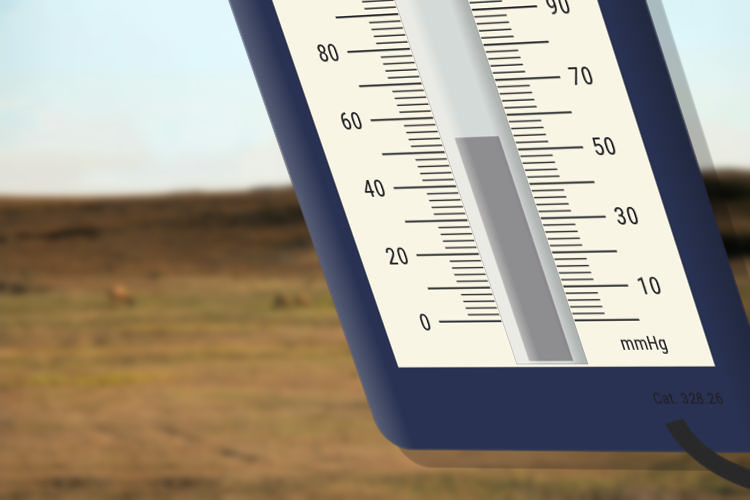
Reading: **54** mmHg
